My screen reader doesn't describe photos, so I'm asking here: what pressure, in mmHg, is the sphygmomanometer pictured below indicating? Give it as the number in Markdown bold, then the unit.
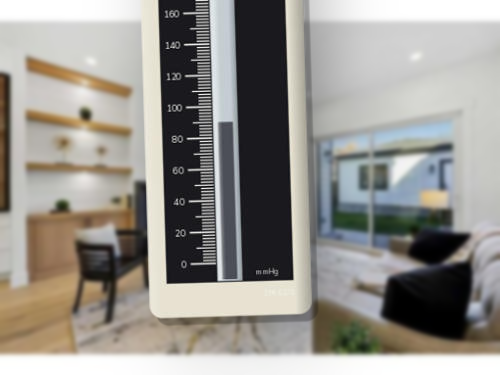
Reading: **90** mmHg
